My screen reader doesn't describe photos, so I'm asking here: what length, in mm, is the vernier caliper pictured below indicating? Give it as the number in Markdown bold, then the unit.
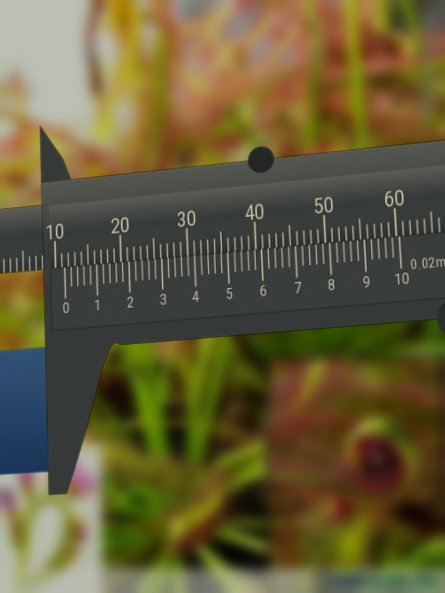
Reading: **11.4** mm
